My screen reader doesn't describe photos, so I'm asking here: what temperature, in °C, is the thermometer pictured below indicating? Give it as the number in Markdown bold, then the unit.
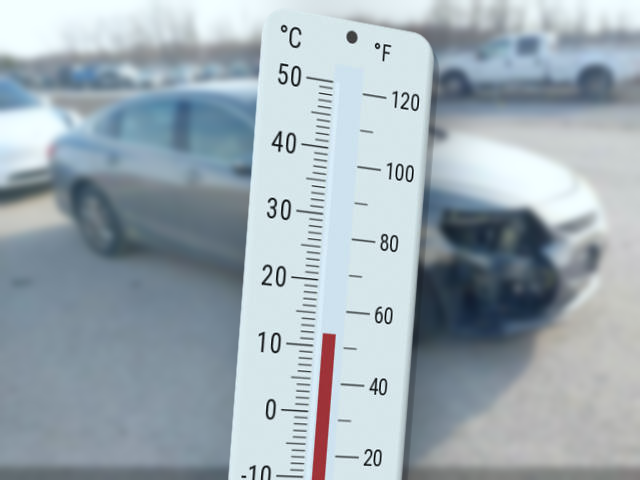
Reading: **12** °C
